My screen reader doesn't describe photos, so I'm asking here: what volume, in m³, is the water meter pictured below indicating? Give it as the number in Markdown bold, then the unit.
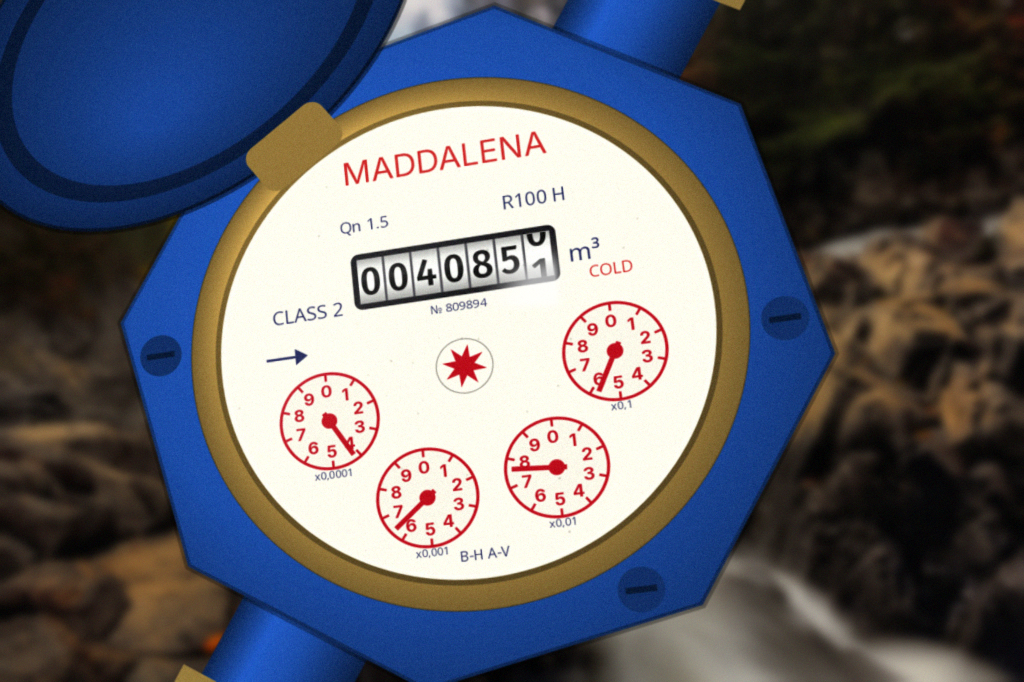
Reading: **40850.5764** m³
